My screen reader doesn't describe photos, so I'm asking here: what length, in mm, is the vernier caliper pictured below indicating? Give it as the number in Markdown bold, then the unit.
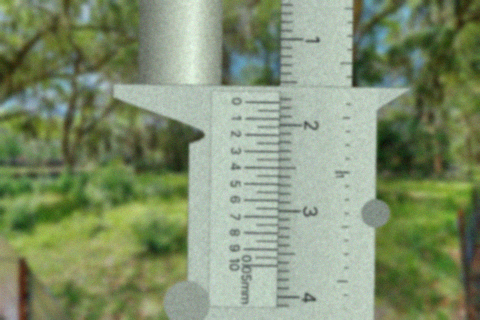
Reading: **17.4** mm
